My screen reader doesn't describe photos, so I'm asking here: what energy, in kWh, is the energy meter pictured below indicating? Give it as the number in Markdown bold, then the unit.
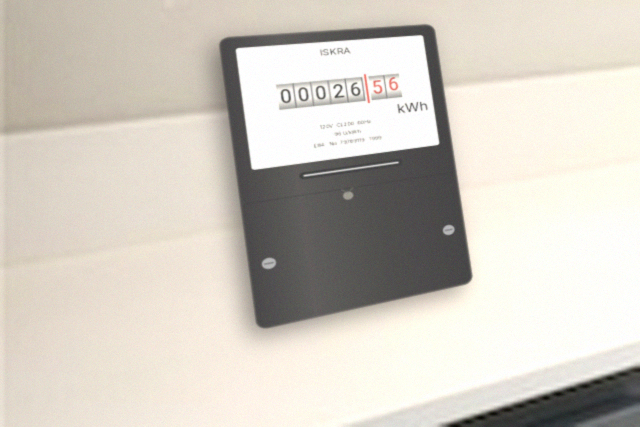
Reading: **26.56** kWh
